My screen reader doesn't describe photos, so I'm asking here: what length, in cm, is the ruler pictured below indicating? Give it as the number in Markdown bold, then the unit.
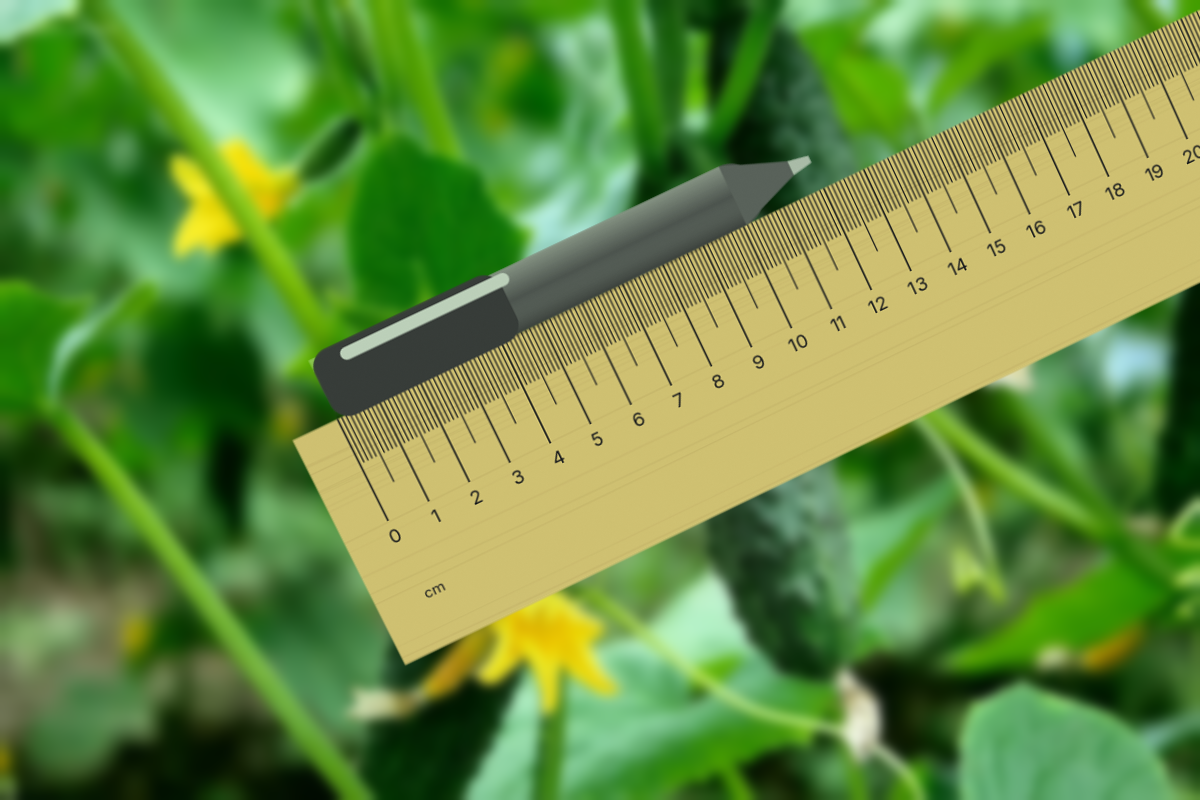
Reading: **12** cm
